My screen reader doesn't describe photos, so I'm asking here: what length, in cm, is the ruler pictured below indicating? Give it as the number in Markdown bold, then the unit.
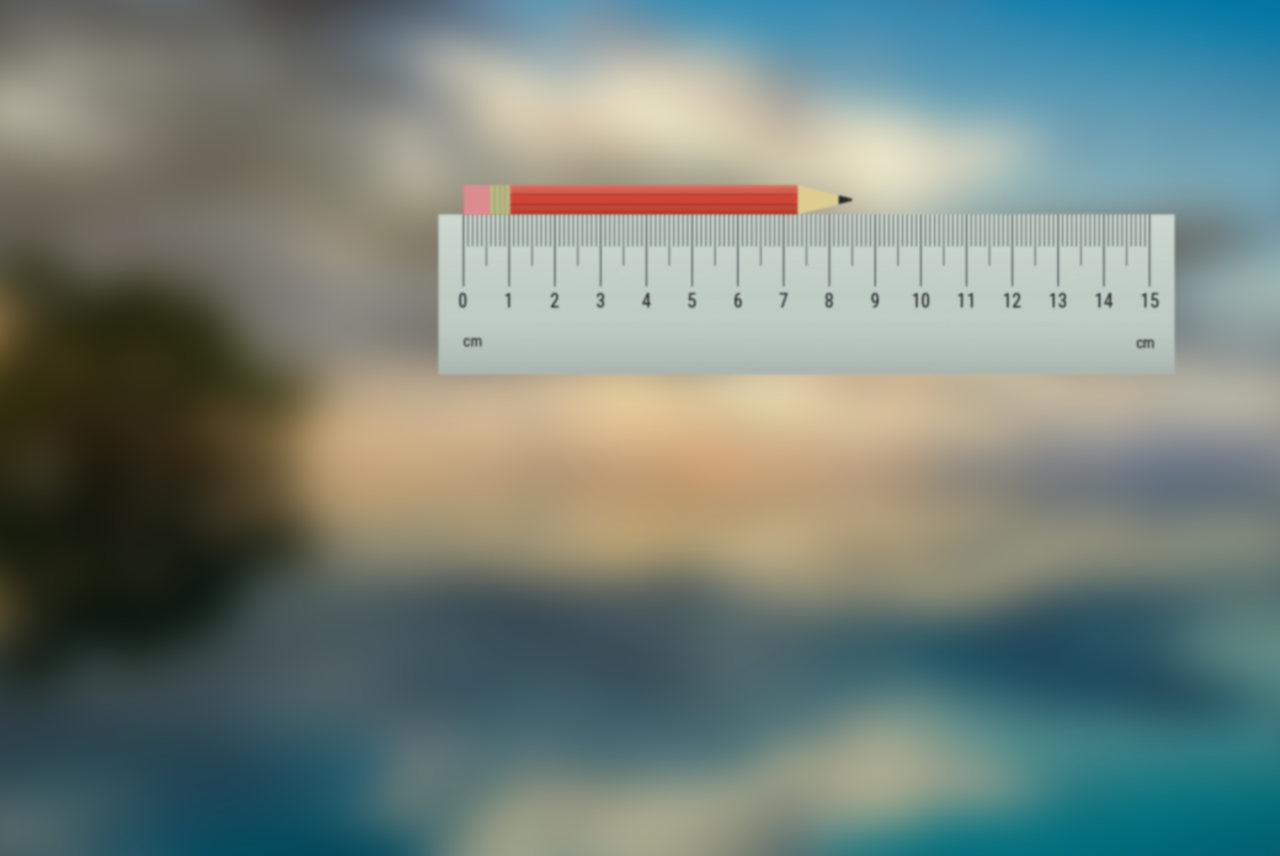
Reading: **8.5** cm
